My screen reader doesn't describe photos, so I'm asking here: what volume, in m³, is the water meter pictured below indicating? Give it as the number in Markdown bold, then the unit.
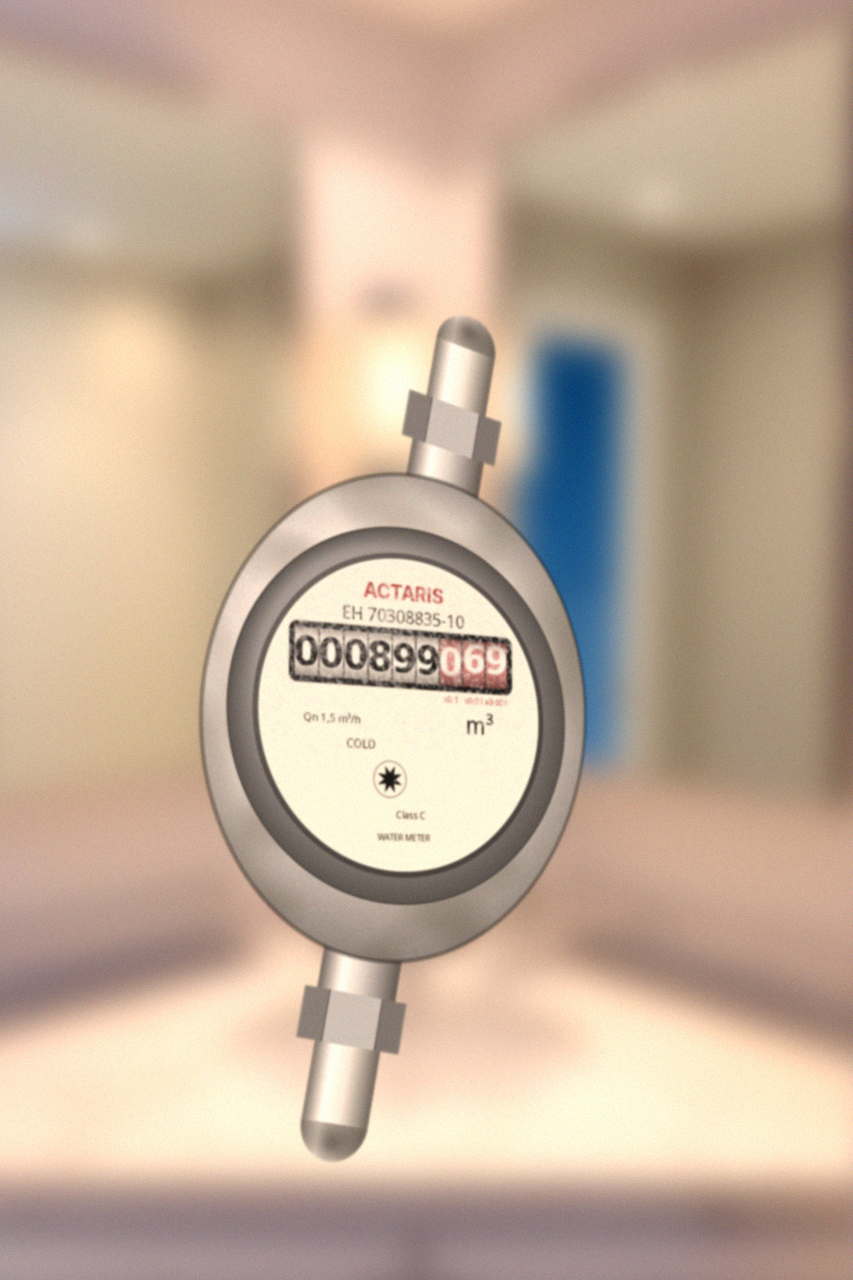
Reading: **899.069** m³
